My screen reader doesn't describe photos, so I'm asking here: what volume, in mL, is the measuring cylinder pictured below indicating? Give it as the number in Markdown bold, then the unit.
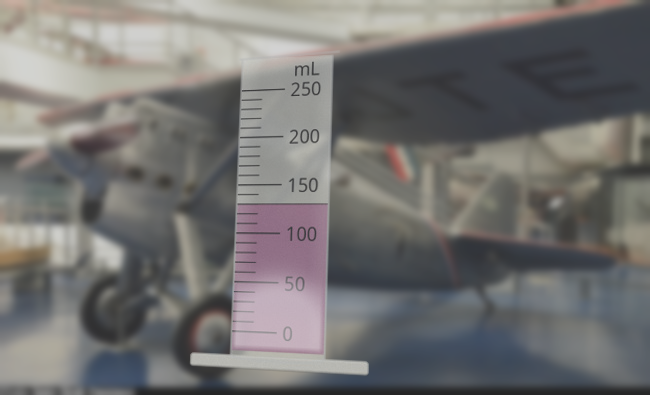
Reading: **130** mL
